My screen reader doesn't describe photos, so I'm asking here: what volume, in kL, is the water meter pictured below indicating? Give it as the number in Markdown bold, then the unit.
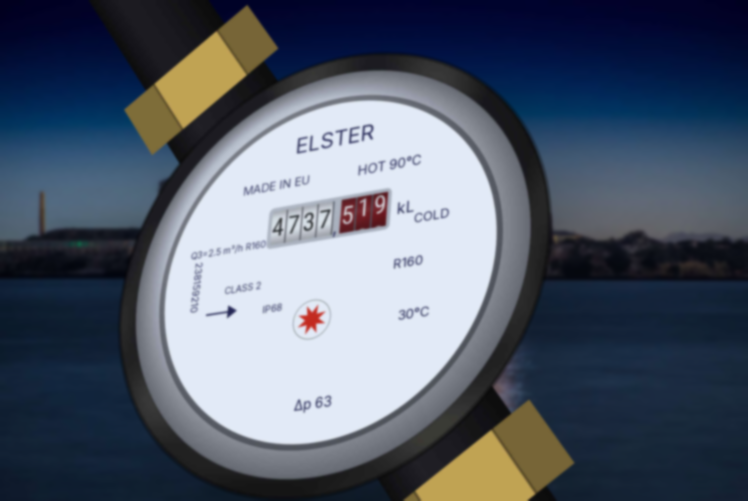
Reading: **4737.519** kL
